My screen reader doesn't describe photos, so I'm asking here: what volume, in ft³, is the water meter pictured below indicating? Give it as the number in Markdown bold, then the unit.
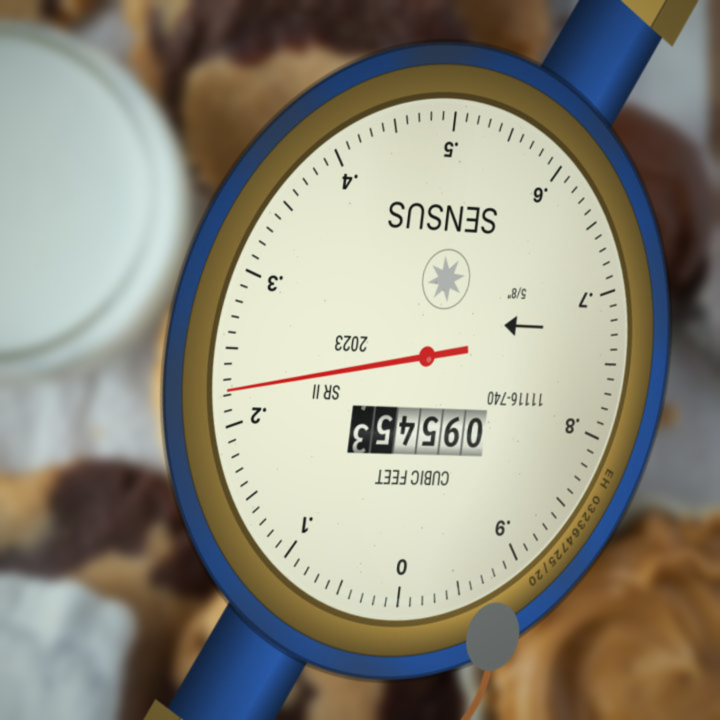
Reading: **95453.22** ft³
